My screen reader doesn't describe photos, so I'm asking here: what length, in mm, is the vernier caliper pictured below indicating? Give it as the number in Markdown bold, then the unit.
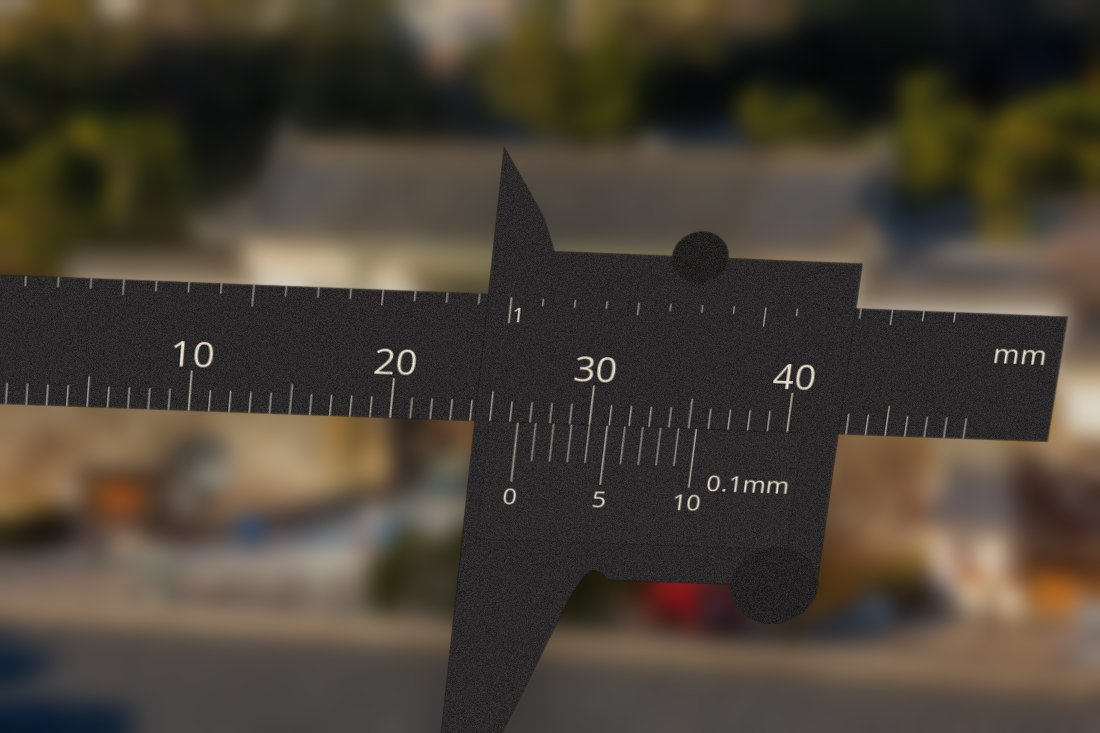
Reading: **26.4** mm
